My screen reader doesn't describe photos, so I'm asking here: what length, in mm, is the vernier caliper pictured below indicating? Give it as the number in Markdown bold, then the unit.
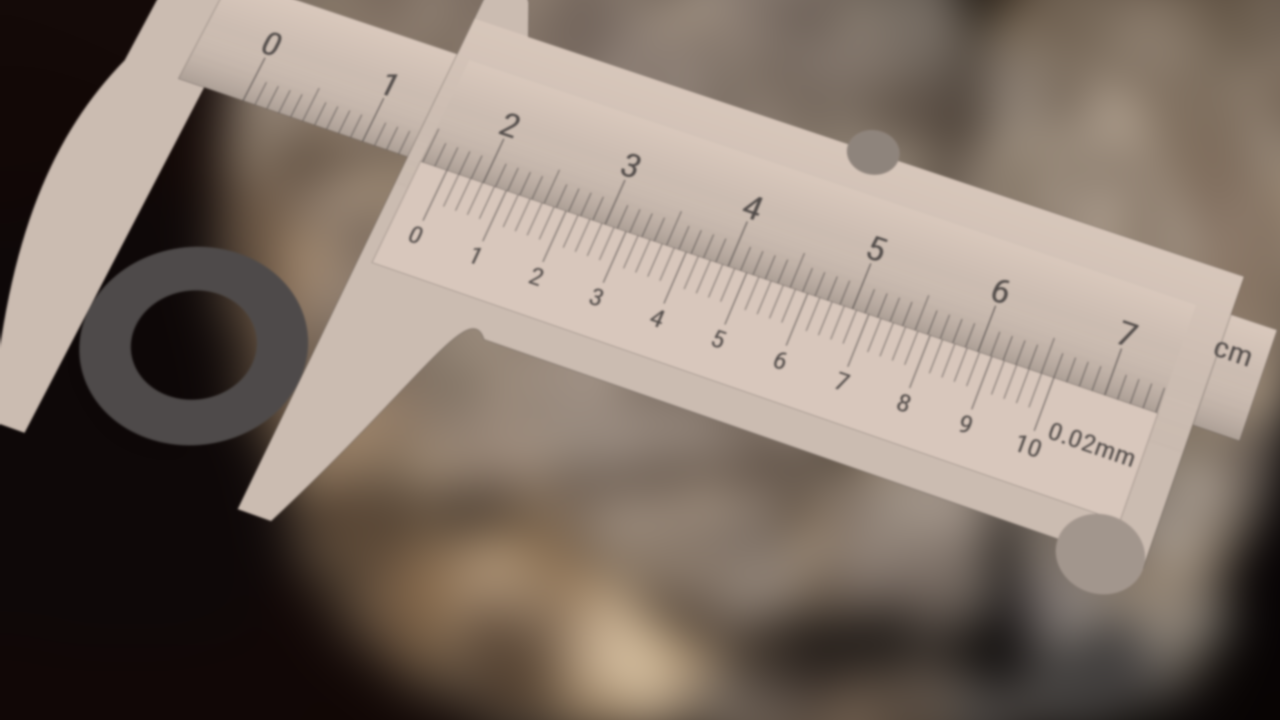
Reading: **17.0** mm
